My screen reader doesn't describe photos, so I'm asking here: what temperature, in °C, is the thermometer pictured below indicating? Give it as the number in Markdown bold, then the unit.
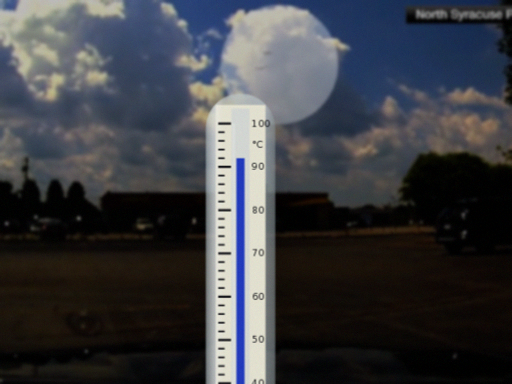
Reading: **92** °C
